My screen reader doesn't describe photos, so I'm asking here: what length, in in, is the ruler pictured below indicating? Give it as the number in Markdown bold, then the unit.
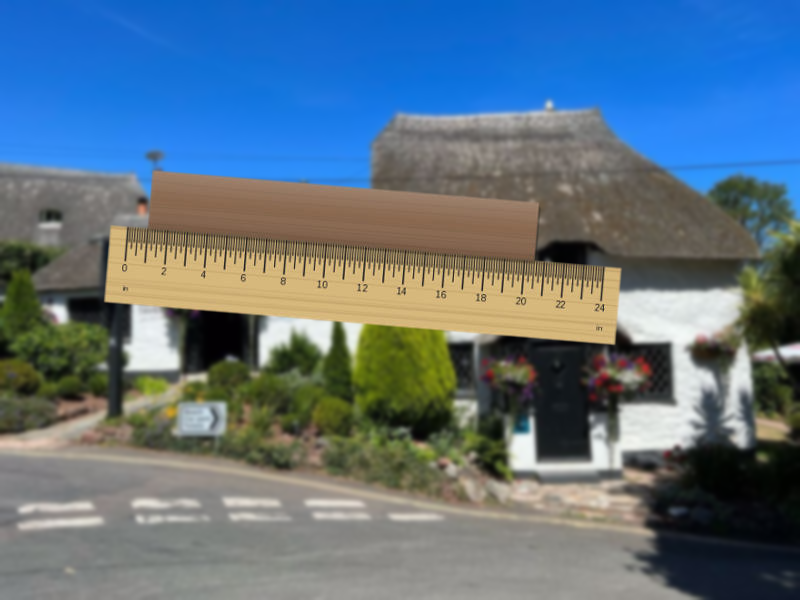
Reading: **19.5** in
